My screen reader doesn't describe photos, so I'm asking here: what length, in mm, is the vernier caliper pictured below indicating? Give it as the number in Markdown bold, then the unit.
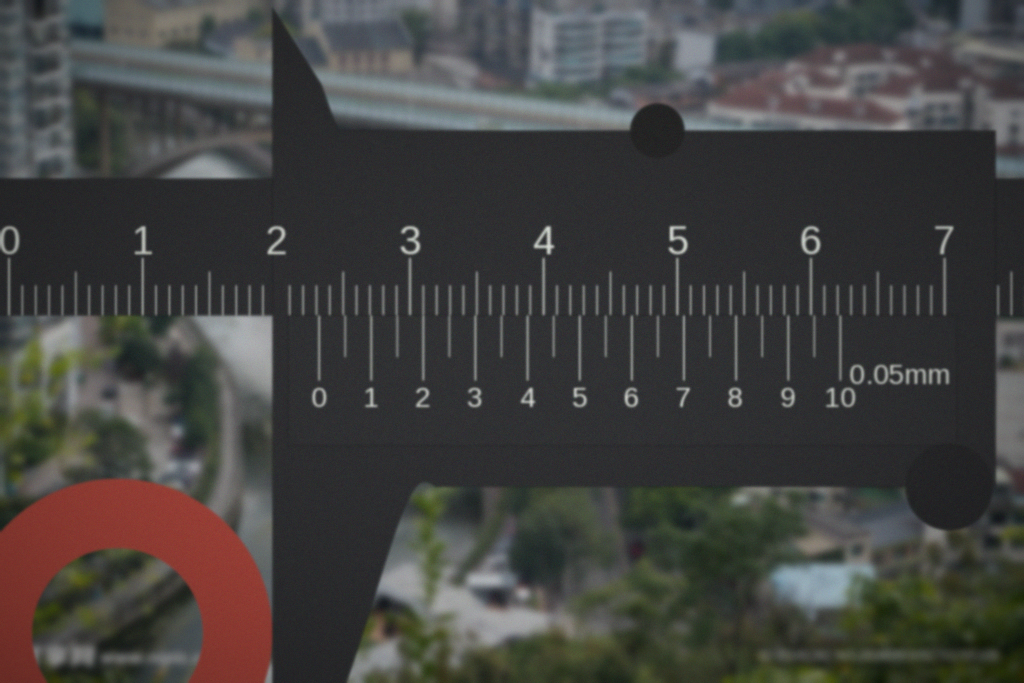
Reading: **23.2** mm
